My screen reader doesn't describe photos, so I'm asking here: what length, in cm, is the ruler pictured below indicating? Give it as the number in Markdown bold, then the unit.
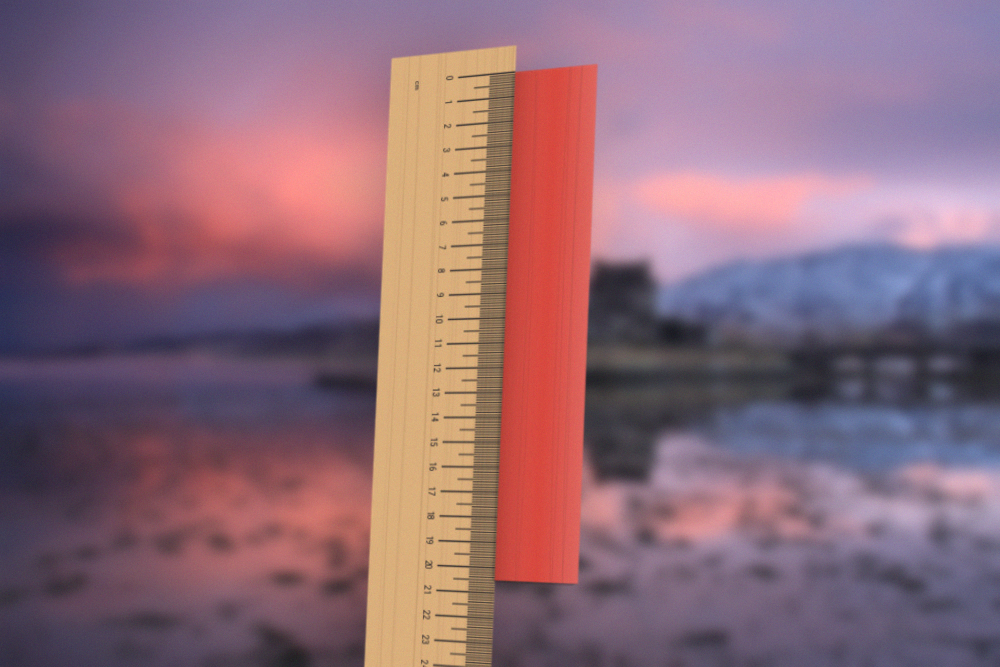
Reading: **20.5** cm
